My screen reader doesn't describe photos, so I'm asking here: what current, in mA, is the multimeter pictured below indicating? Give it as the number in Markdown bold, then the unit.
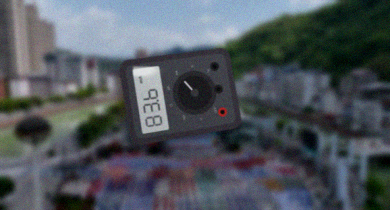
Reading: **83.6** mA
